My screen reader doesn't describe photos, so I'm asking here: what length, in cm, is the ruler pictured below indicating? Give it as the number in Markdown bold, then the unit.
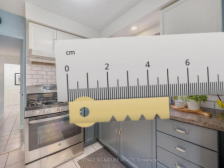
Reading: **5** cm
